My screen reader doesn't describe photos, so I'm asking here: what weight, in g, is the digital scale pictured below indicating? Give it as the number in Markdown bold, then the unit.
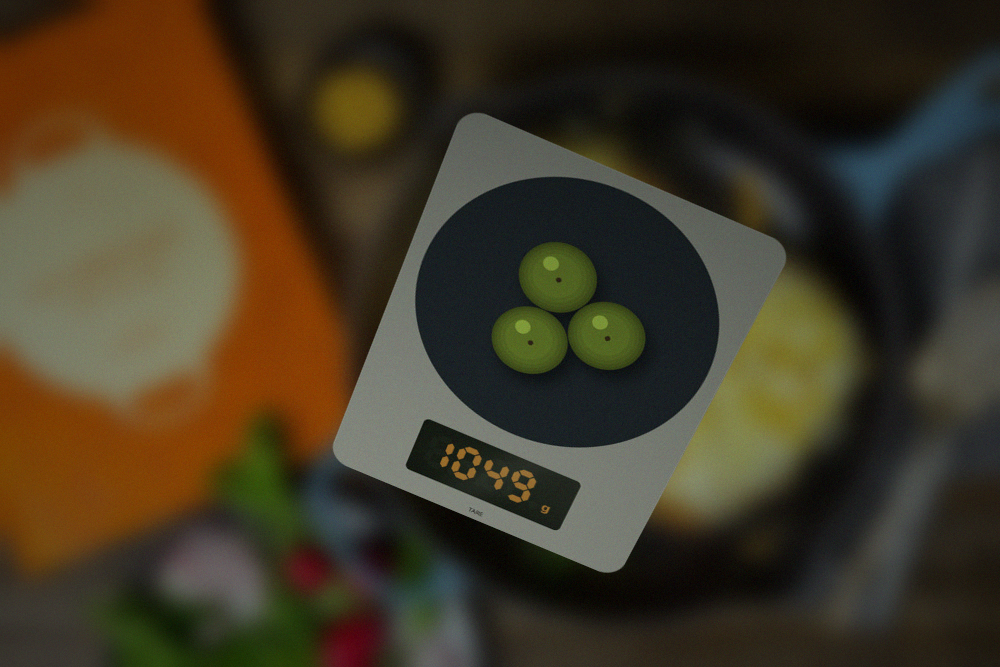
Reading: **1049** g
